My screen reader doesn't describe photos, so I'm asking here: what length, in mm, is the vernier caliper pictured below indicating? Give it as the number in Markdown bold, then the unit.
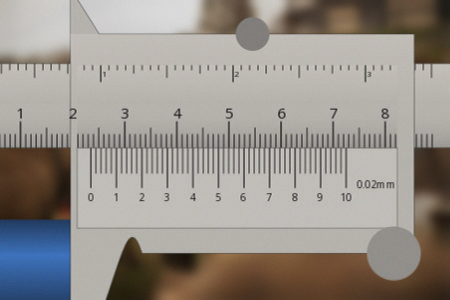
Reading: **23.5** mm
